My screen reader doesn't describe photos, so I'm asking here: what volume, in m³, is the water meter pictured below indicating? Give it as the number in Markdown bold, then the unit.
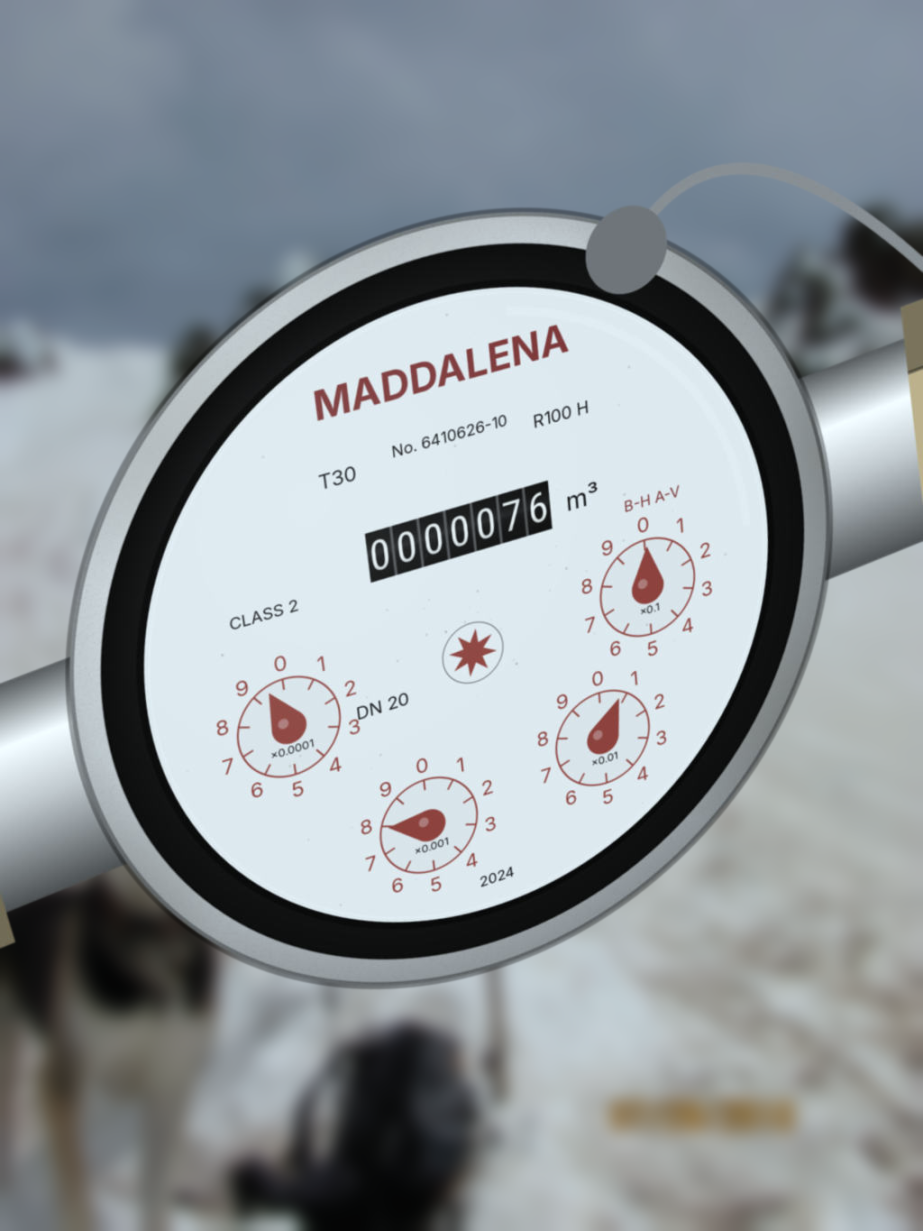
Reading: **76.0079** m³
